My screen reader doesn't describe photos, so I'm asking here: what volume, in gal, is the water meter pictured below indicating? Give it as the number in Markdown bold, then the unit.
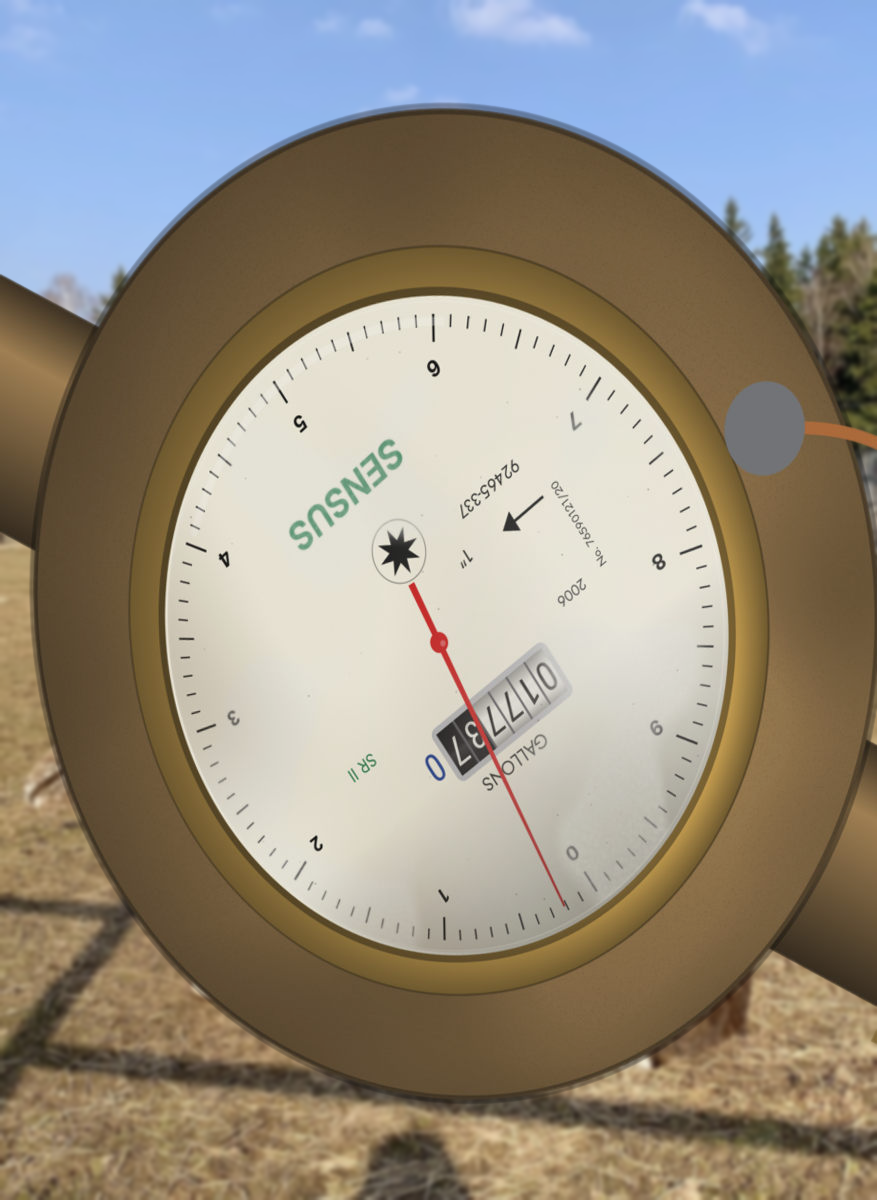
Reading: **177370.2** gal
